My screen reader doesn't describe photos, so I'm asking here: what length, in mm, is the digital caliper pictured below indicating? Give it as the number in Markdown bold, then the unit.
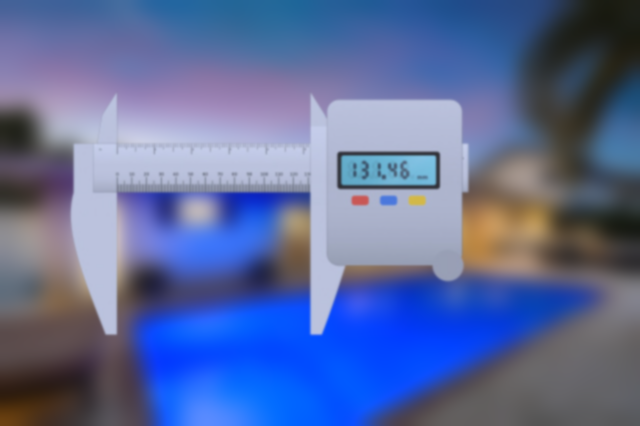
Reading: **131.46** mm
